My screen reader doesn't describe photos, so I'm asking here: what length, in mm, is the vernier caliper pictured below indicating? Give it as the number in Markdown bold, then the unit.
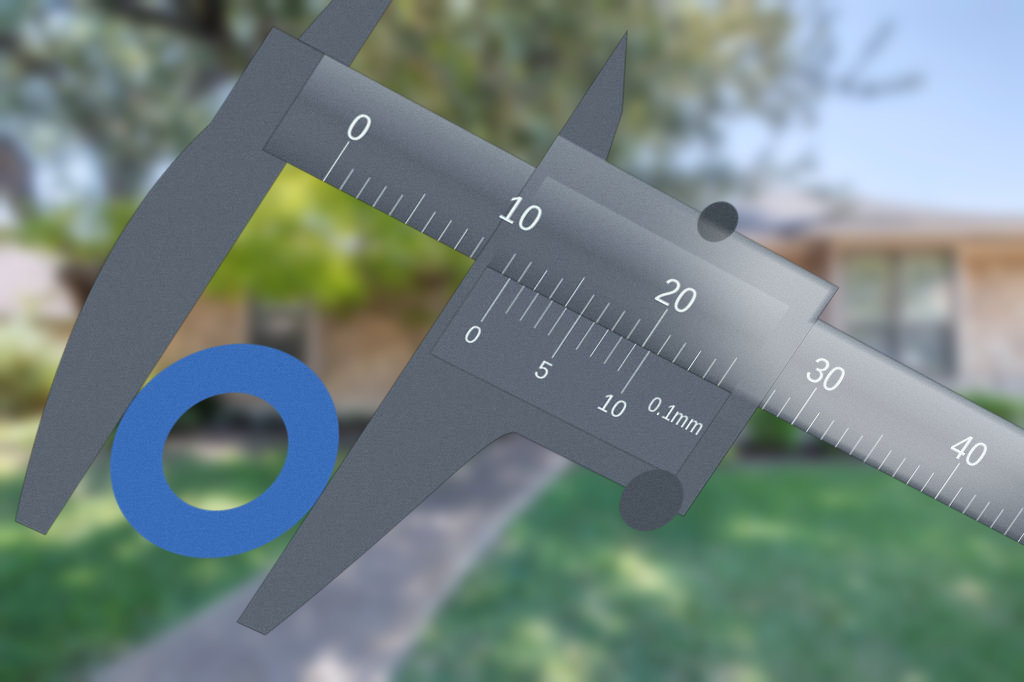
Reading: **11.5** mm
